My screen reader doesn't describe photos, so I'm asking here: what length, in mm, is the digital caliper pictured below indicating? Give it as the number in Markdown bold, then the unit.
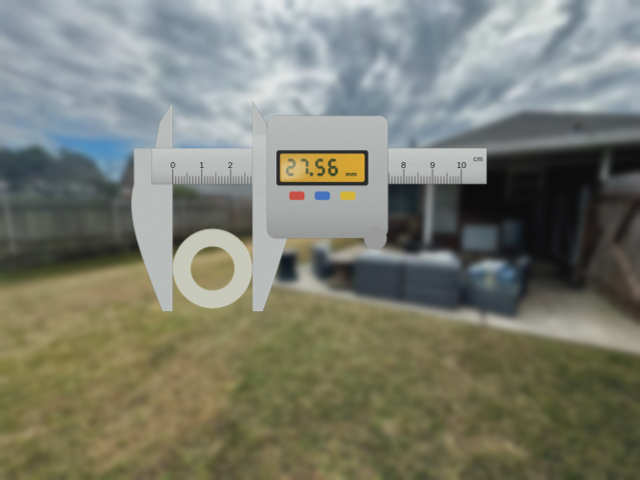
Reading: **27.56** mm
